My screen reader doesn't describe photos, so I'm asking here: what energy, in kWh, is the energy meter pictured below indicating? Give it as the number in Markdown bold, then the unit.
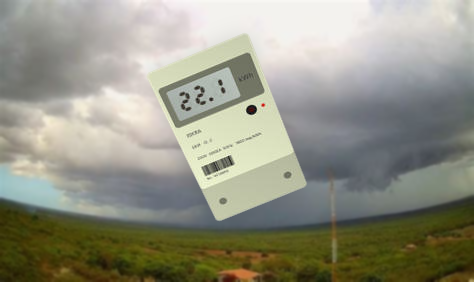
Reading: **22.1** kWh
